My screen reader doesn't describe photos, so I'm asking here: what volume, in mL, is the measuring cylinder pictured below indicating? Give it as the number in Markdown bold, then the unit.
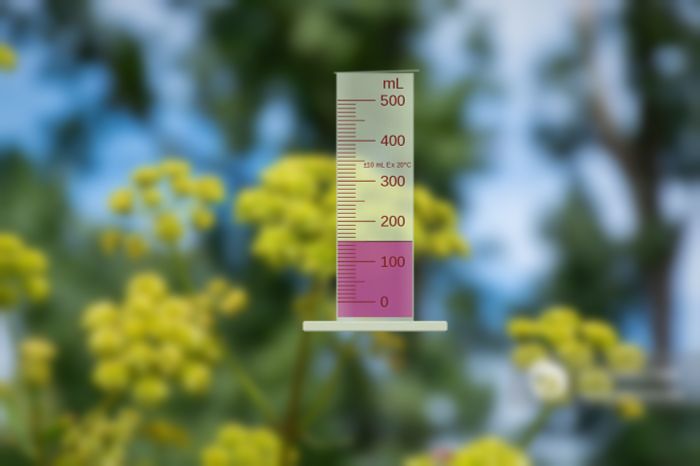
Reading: **150** mL
